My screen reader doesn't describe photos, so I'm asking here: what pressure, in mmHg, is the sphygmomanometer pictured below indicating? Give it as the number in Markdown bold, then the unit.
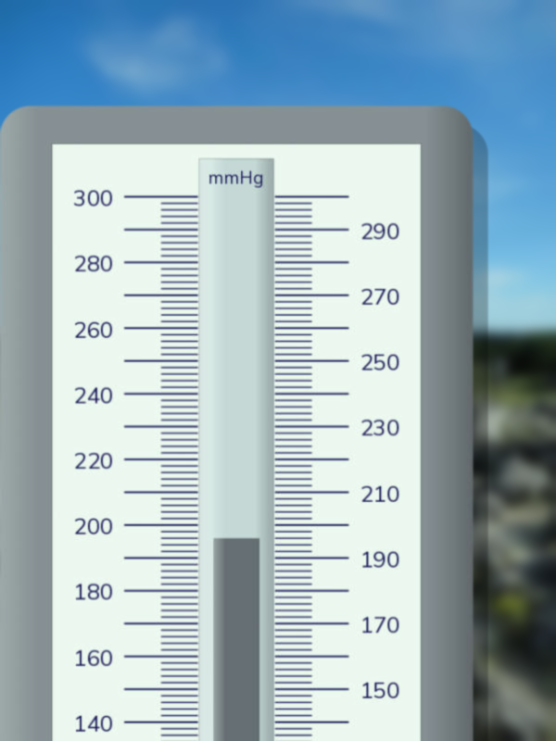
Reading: **196** mmHg
